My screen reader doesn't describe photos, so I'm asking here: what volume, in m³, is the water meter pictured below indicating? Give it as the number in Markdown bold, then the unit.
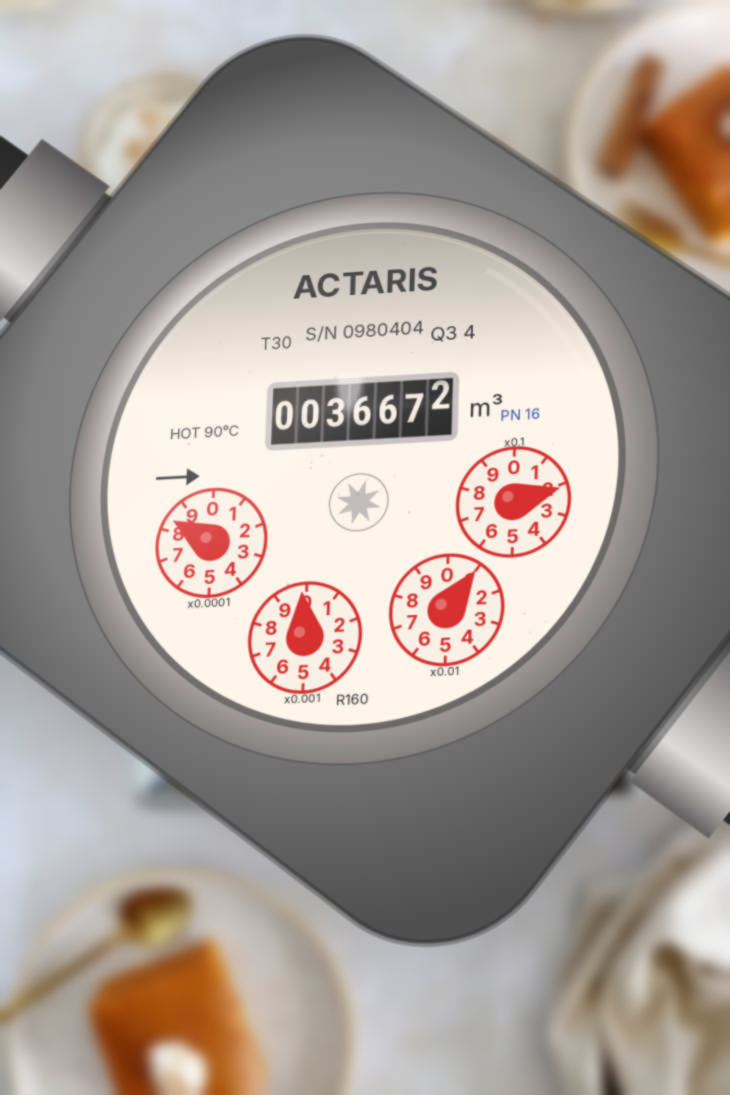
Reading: **36672.2098** m³
